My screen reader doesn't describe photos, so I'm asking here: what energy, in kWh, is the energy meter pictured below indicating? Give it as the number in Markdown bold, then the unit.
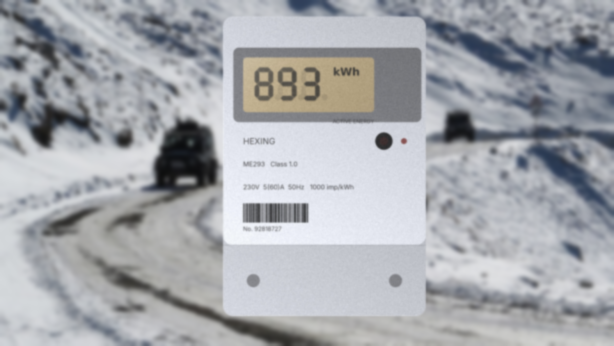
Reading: **893** kWh
